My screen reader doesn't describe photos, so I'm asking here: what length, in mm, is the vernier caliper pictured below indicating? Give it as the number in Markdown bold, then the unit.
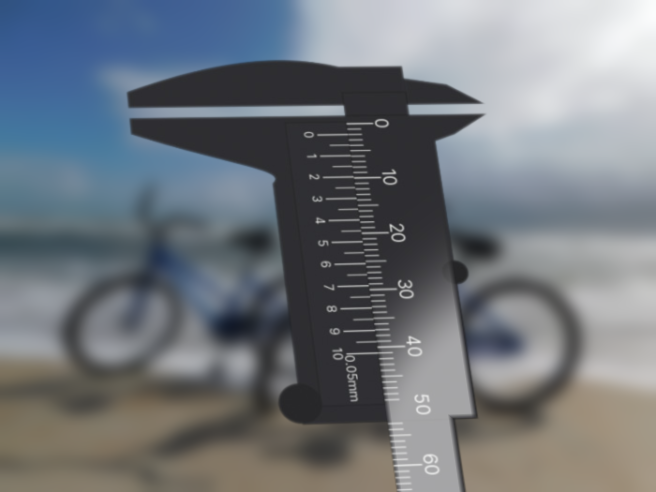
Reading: **2.0** mm
